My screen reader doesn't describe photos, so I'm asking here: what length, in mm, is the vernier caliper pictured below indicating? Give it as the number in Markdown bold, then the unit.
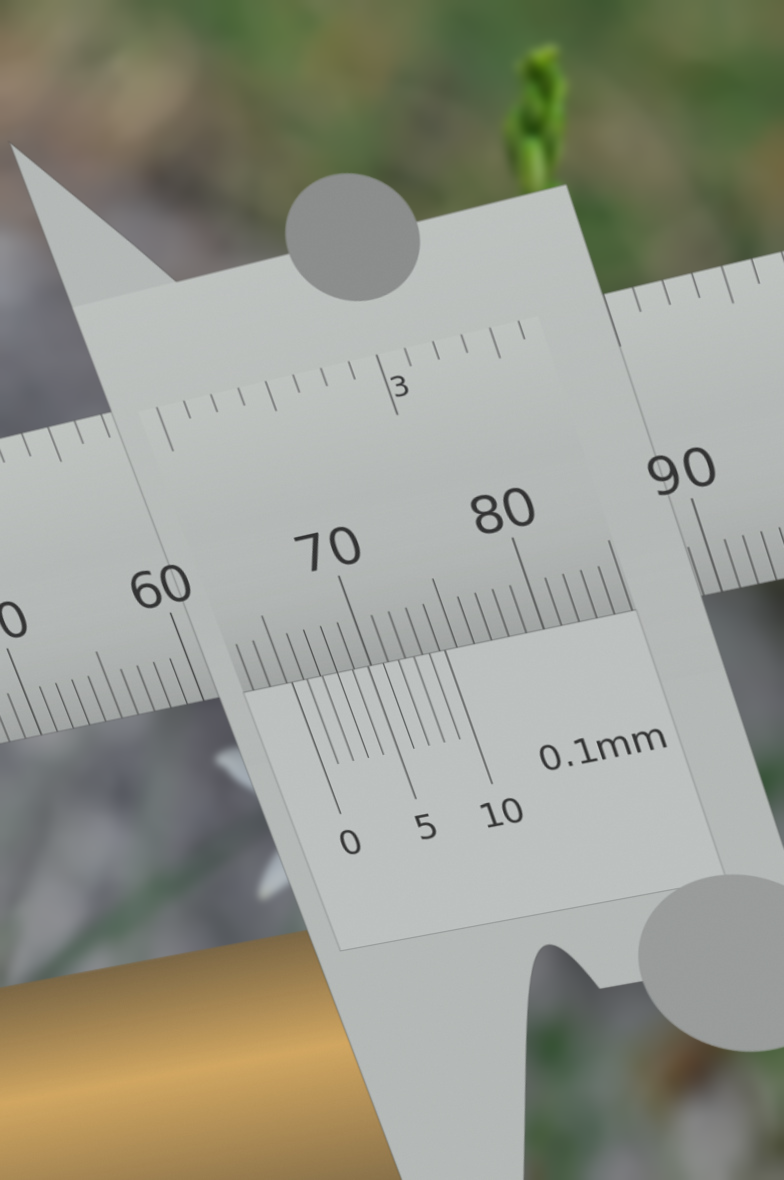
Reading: **65.3** mm
